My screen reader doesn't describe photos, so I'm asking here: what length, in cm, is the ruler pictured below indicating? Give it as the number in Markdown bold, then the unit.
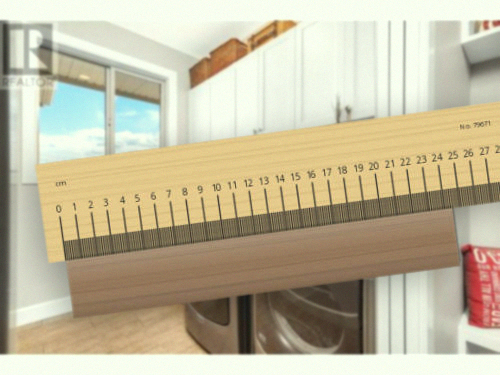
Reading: **24.5** cm
